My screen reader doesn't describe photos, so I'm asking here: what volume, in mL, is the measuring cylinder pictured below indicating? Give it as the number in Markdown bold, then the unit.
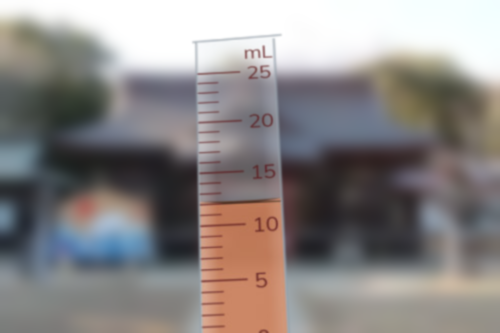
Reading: **12** mL
